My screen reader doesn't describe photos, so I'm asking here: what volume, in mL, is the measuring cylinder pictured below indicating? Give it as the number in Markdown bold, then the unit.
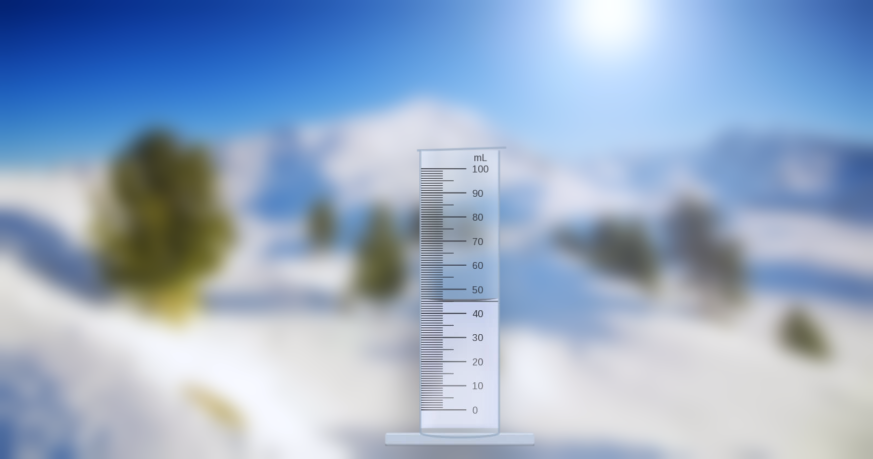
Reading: **45** mL
